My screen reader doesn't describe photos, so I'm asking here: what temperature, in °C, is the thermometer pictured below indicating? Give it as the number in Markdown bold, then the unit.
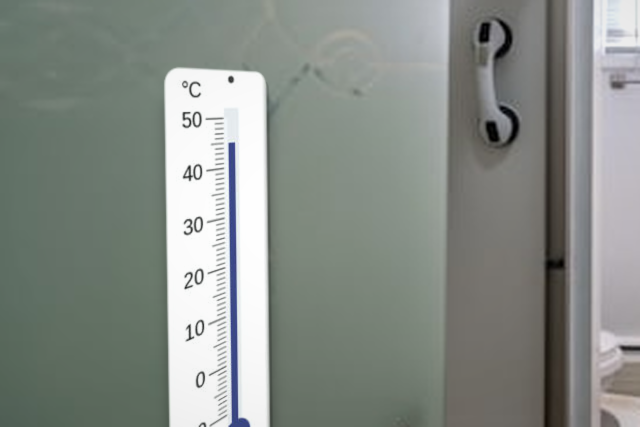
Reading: **45** °C
